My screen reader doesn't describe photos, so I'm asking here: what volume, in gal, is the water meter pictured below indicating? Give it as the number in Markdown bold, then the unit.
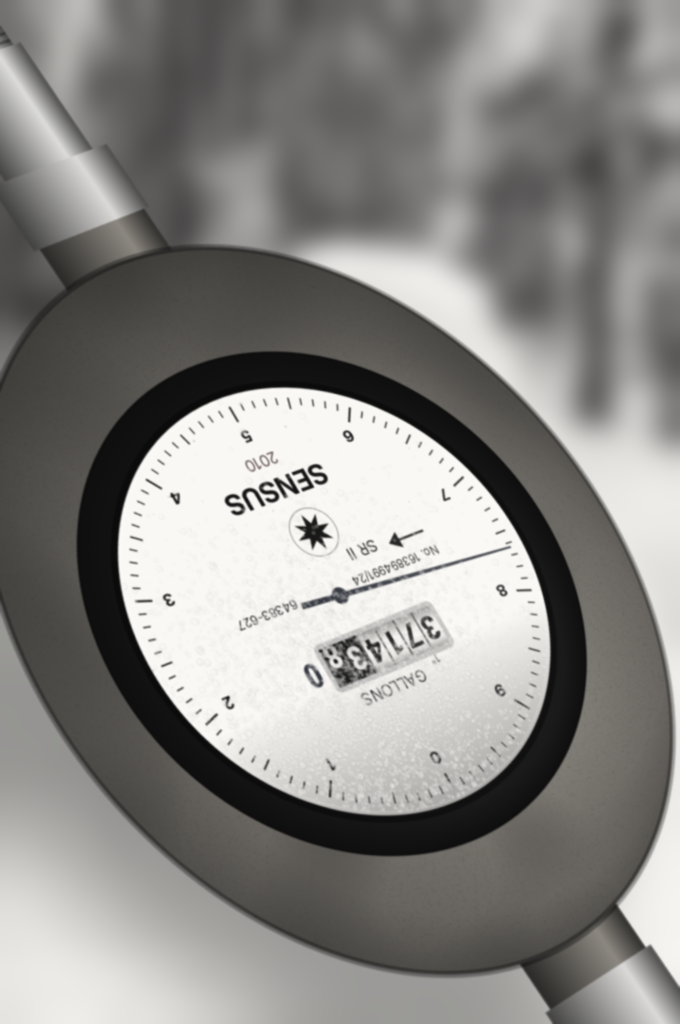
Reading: **3714377.6** gal
